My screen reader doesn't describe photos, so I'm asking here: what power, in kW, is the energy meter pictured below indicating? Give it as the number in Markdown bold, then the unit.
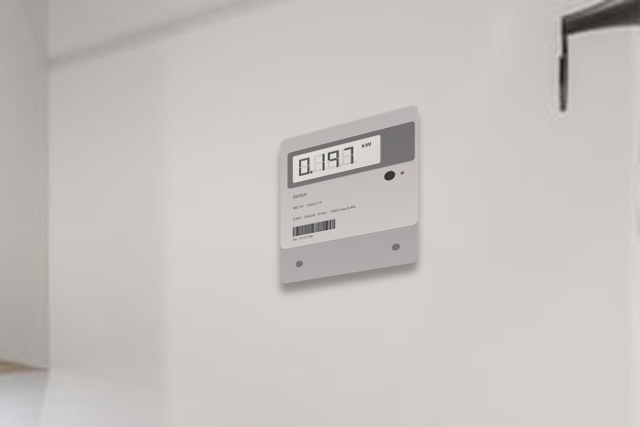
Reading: **0.197** kW
